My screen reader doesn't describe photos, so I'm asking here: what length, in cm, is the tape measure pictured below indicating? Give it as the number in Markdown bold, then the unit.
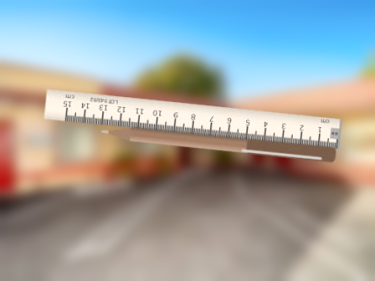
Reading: **13** cm
